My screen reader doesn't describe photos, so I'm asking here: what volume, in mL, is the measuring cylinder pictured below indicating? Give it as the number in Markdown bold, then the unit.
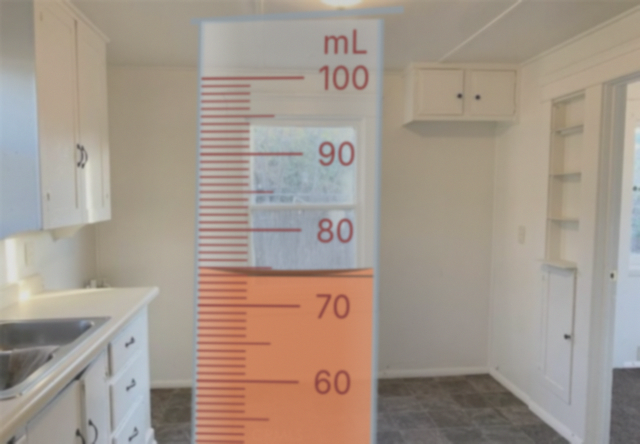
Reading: **74** mL
